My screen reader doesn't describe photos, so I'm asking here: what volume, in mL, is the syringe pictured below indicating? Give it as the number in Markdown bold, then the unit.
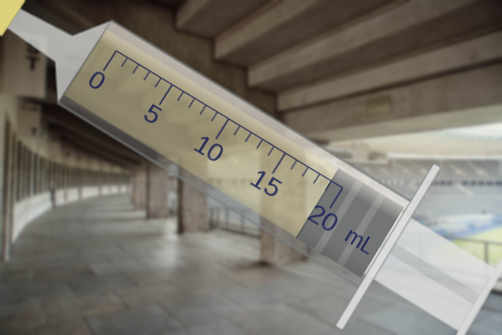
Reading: **19** mL
